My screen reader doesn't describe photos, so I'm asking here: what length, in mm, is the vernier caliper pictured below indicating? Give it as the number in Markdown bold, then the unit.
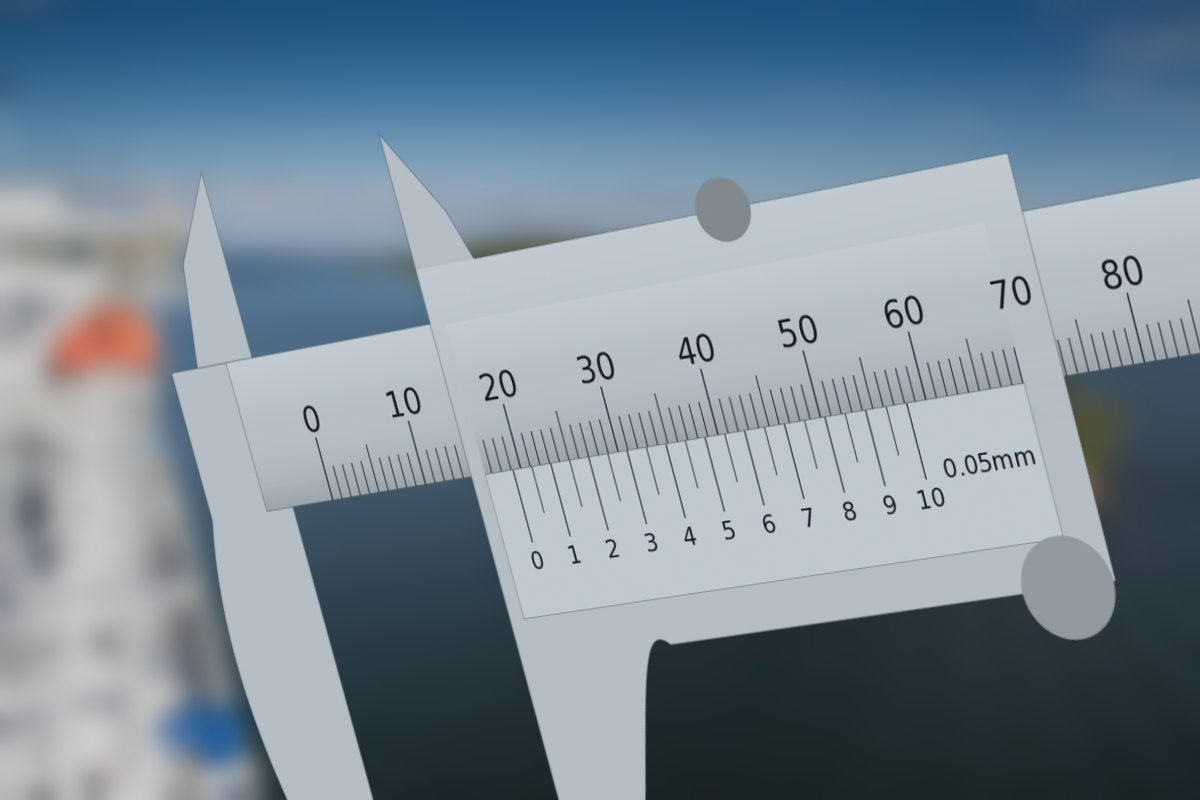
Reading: **19.2** mm
